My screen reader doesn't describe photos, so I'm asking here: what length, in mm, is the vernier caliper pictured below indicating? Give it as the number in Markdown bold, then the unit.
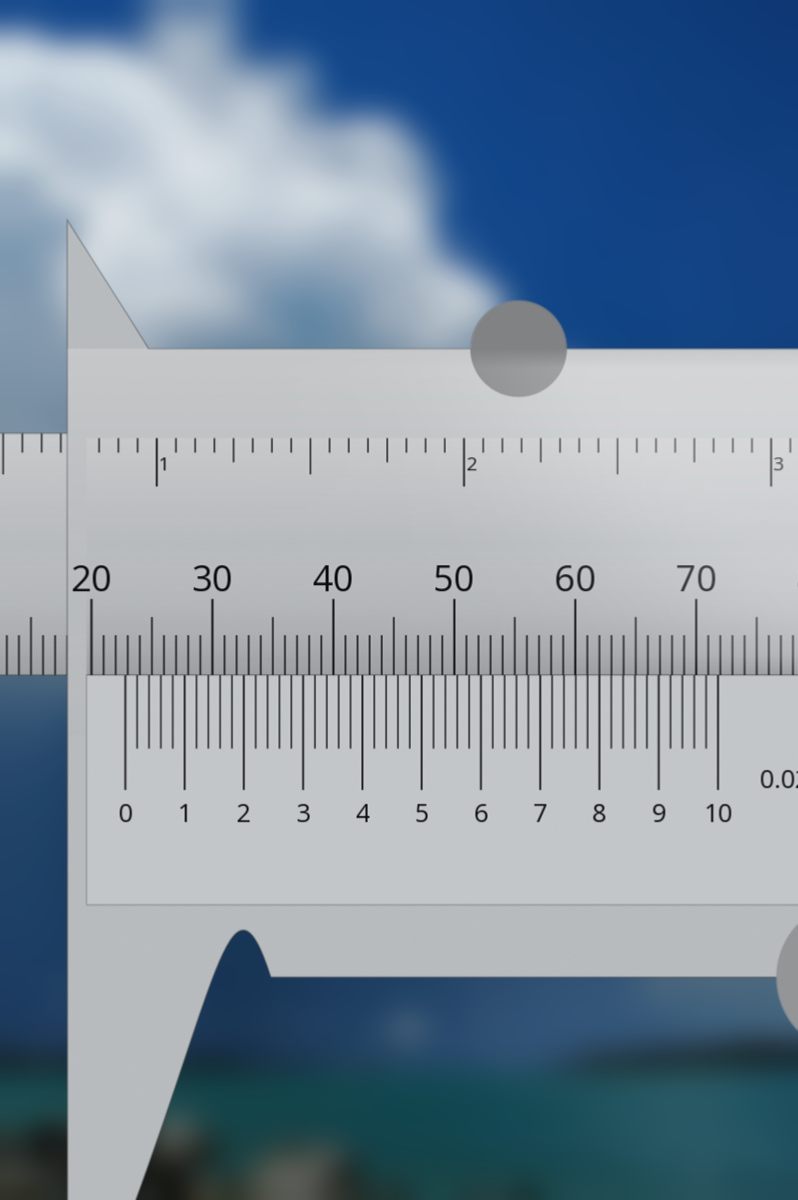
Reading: **22.8** mm
